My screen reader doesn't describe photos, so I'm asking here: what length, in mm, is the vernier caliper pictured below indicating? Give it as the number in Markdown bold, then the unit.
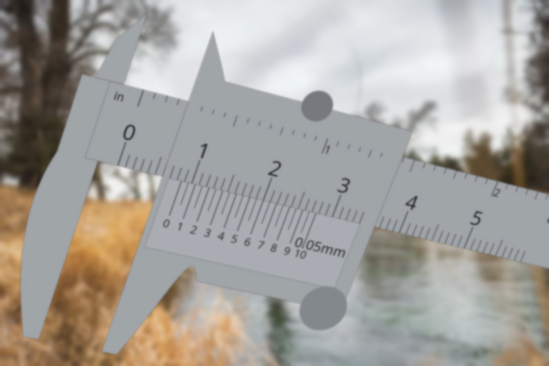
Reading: **8.6** mm
